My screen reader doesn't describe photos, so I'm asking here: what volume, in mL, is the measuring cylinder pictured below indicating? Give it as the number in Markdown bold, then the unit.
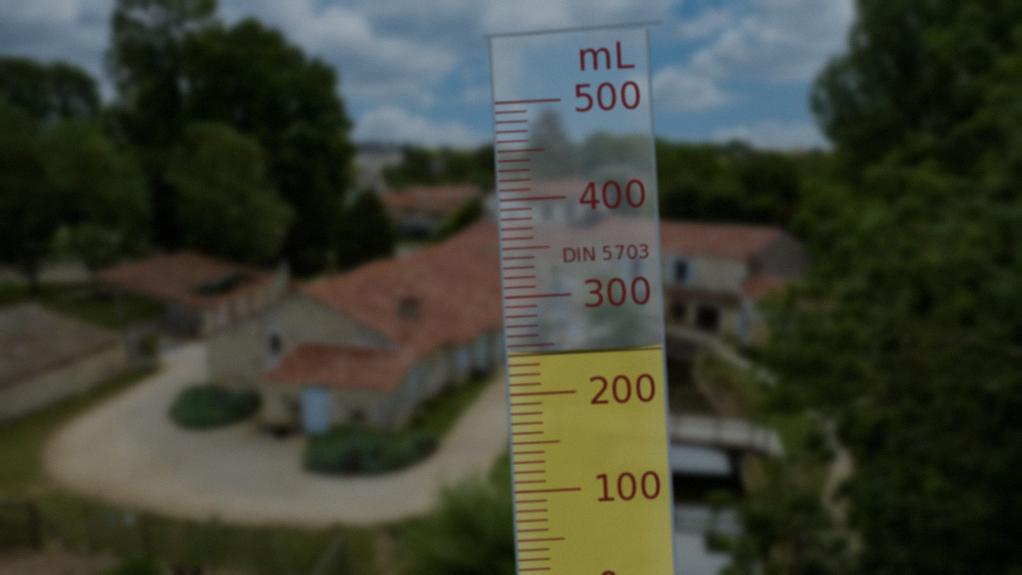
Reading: **240** mL
